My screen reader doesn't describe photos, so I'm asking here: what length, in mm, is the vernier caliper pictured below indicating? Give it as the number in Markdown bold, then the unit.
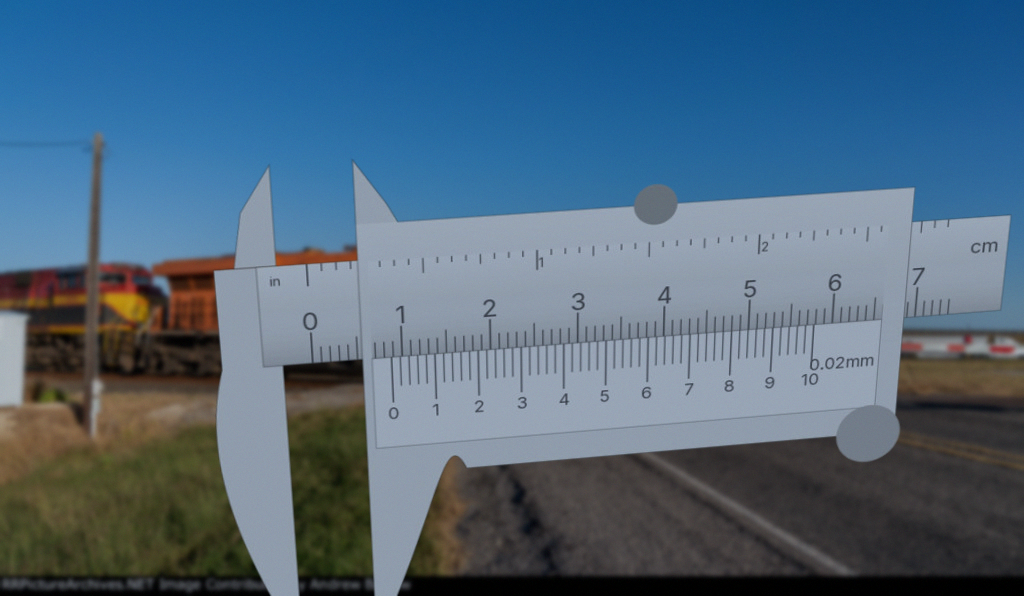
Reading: **8.8** mm
